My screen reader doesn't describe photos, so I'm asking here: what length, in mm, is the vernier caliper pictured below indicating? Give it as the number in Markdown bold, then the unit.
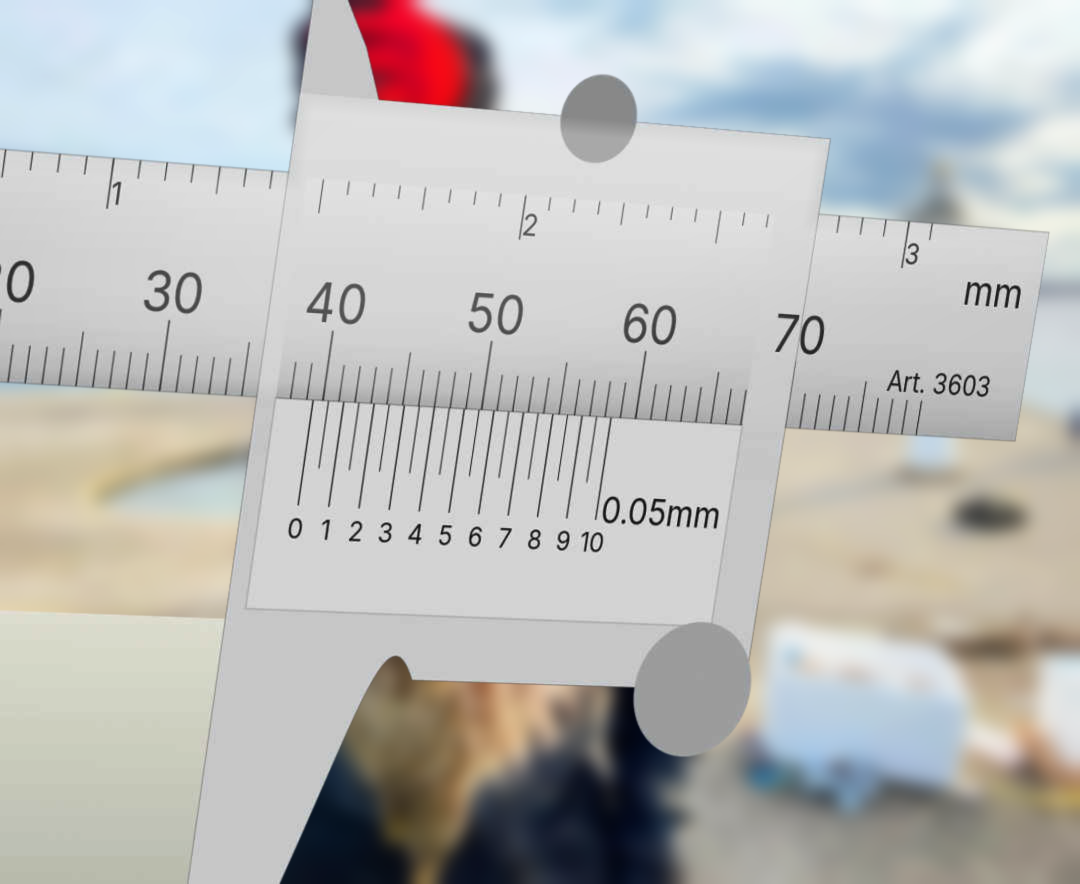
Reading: **39.4** mm
